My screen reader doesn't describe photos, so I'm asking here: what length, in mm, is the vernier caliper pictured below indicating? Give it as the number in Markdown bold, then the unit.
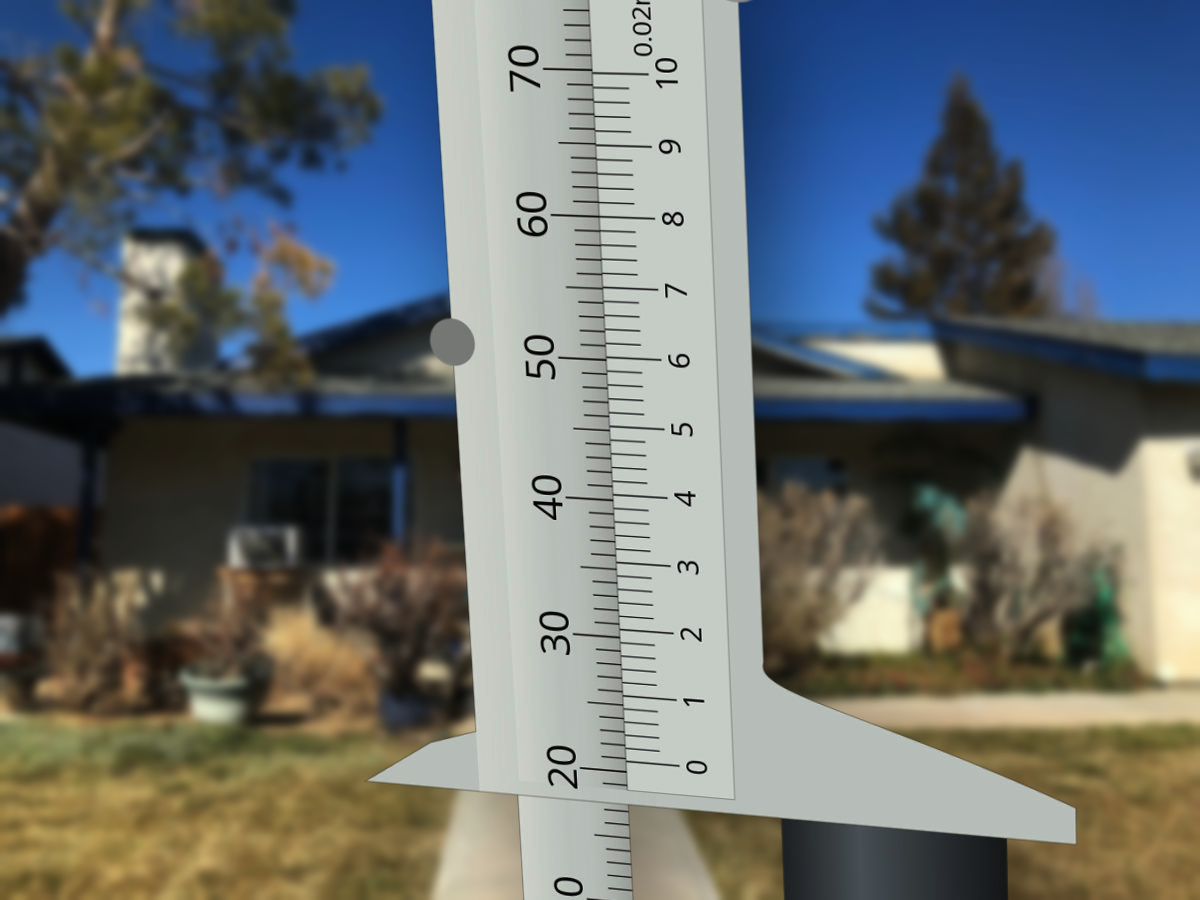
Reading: **20.8** mm
